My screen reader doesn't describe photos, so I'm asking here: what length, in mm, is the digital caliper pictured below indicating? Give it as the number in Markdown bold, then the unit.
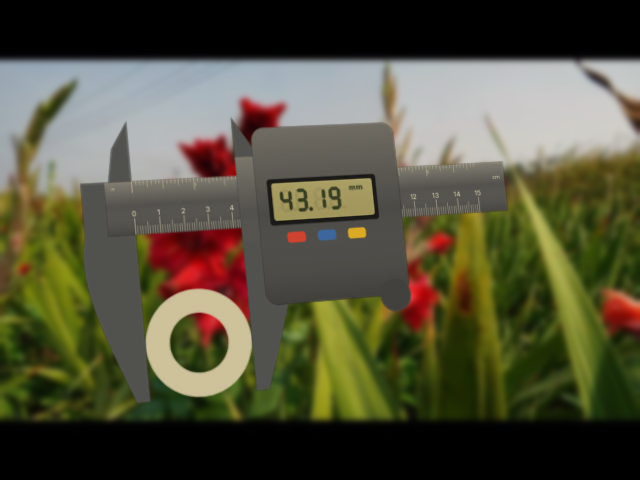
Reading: **43.19** mm
